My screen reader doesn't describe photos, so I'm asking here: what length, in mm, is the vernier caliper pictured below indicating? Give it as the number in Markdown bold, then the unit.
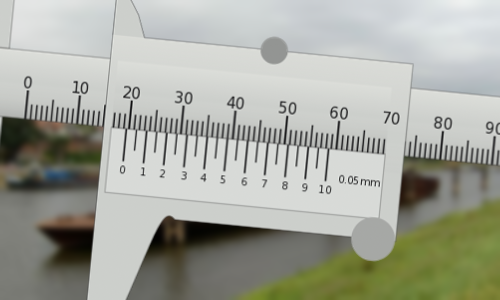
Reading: **19.5** mm
